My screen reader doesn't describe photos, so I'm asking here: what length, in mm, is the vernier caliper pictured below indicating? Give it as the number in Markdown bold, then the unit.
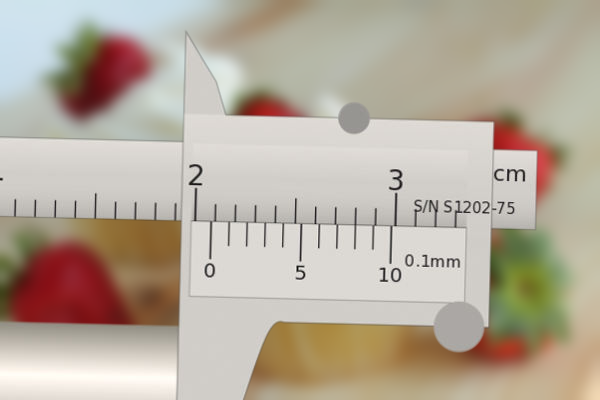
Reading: **20.8** mm
